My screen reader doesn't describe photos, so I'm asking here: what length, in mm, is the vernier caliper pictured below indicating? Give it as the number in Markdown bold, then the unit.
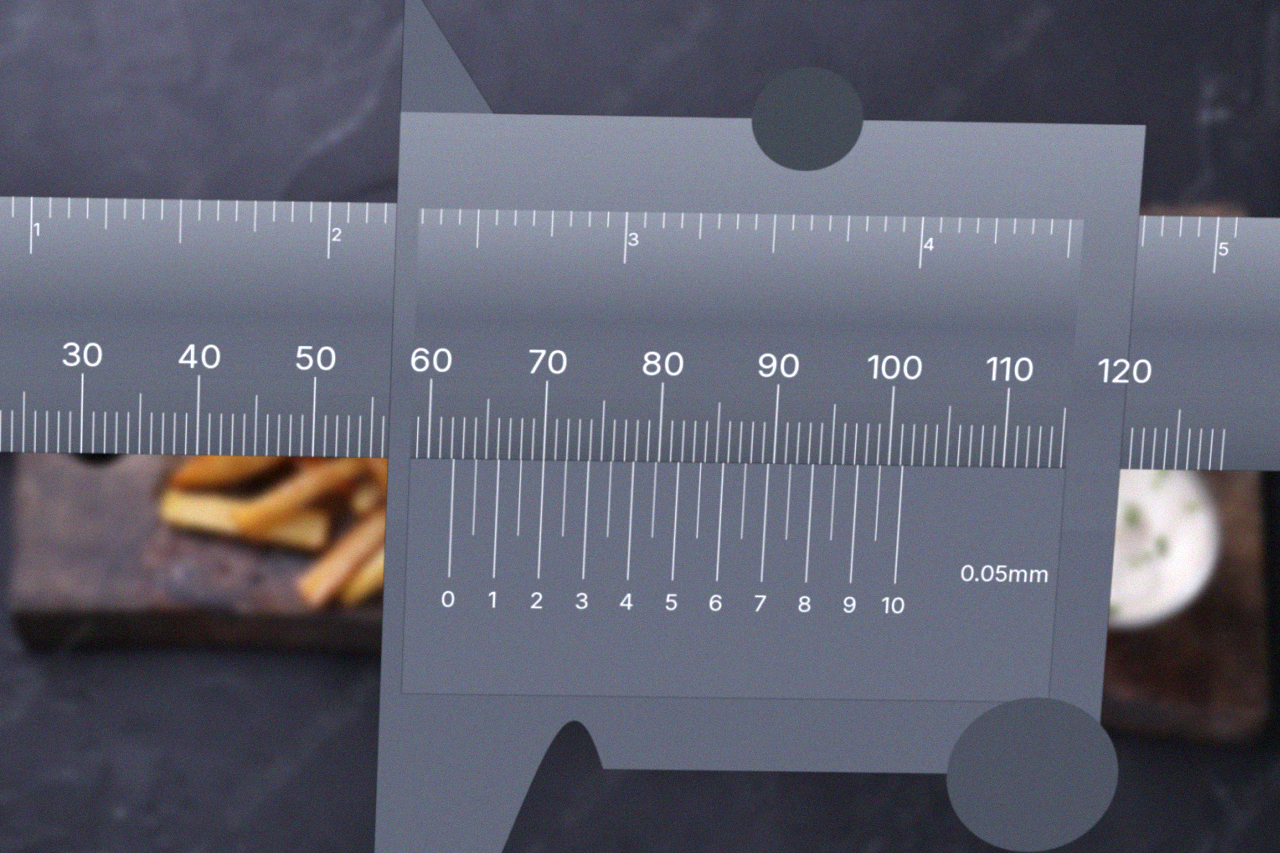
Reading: **62.2** mm
